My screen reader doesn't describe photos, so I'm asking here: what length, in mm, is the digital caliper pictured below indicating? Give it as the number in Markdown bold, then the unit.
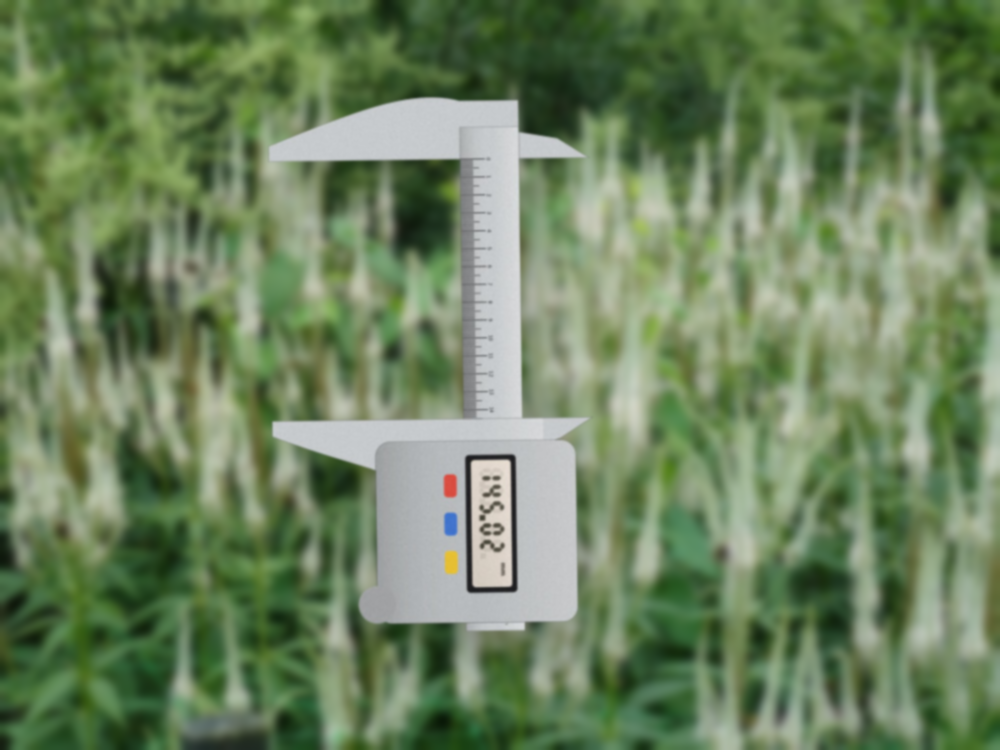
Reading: **145.02** mm
